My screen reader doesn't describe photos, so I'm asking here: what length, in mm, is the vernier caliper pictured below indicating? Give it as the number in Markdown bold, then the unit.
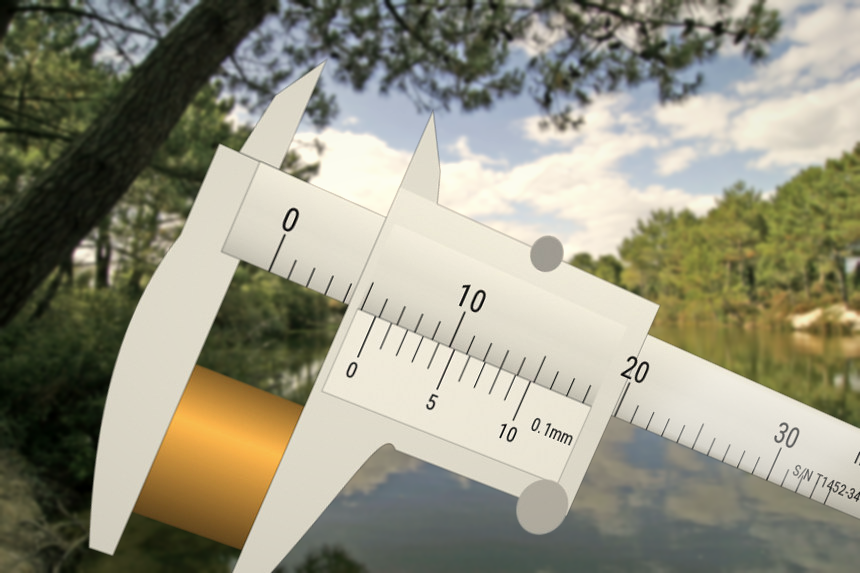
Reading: **5.8** mm
